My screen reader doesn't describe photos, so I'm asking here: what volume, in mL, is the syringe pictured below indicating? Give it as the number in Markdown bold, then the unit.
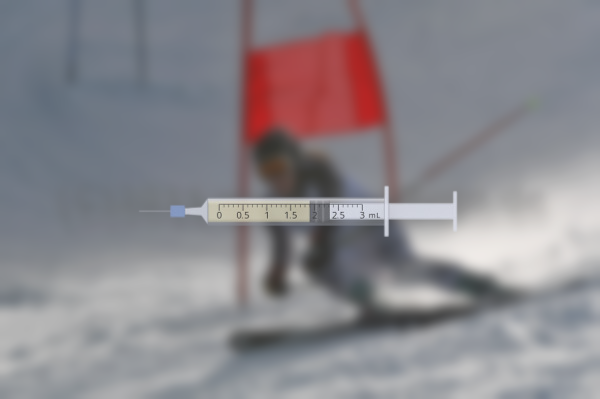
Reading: **1.9** mL
